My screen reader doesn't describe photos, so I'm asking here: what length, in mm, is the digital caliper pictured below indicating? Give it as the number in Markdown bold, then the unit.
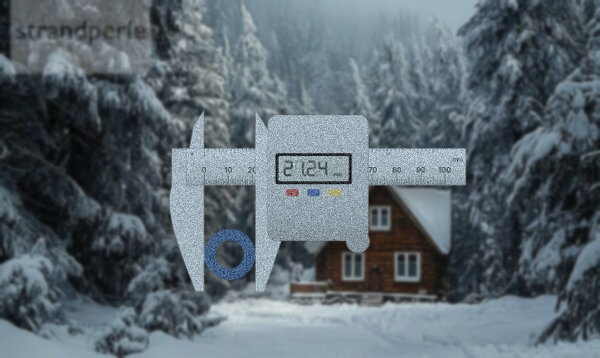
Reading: **21.24** mm
